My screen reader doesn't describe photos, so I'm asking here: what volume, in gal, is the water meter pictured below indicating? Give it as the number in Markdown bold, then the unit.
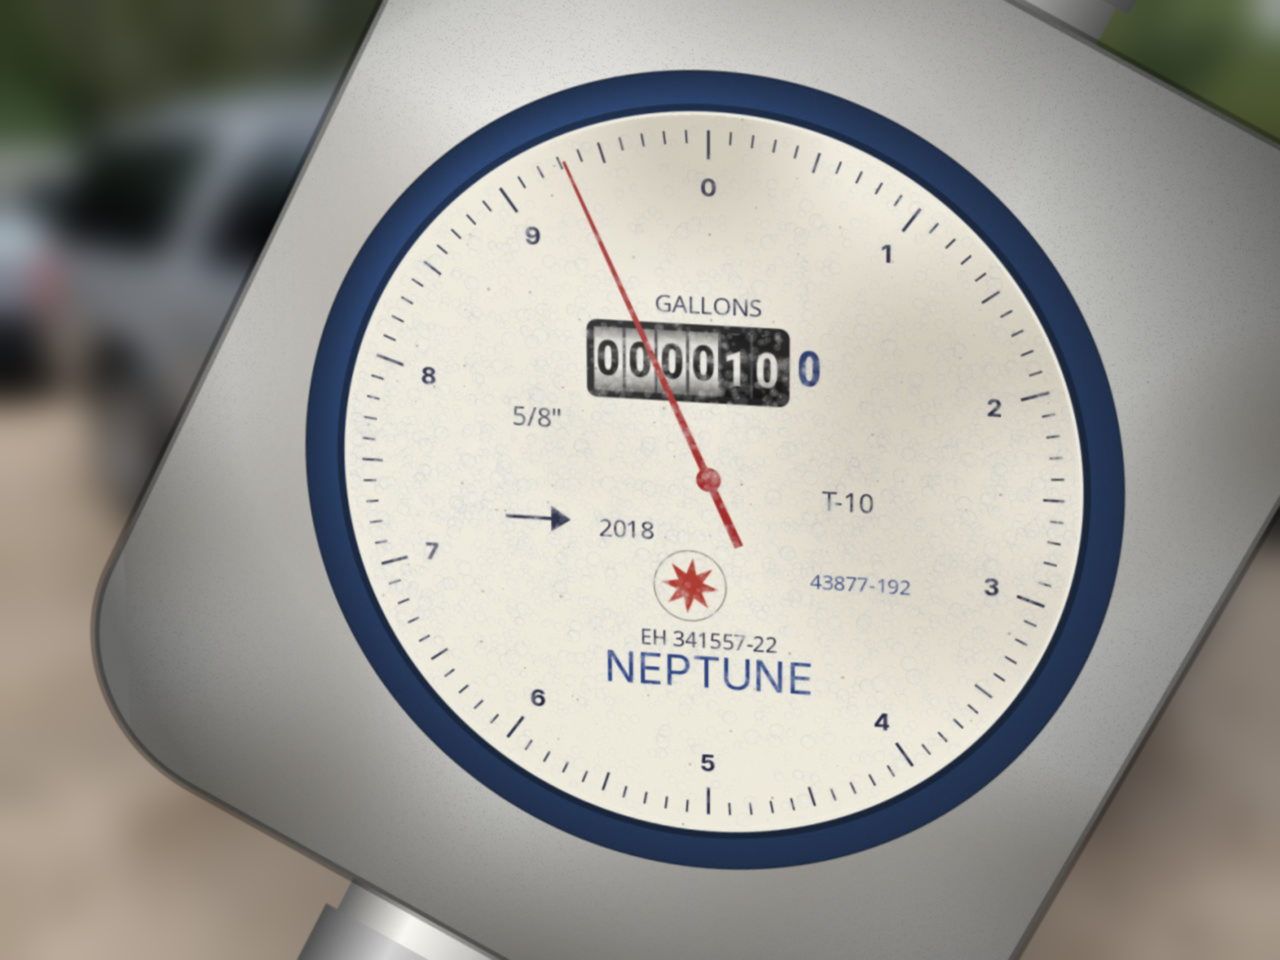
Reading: **99.3** gal
